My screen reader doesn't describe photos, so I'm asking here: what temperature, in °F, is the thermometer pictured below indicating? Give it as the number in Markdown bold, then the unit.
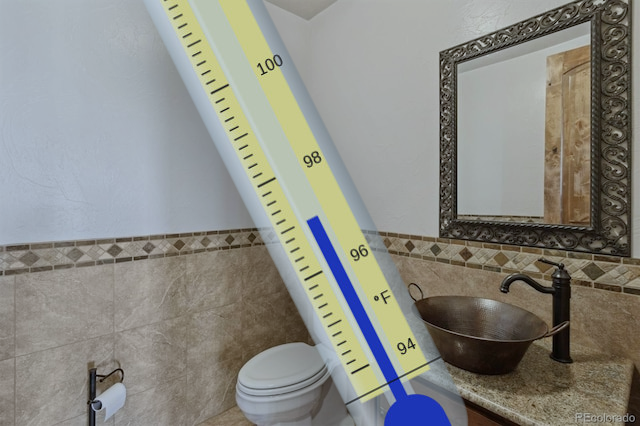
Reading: **97** °F
